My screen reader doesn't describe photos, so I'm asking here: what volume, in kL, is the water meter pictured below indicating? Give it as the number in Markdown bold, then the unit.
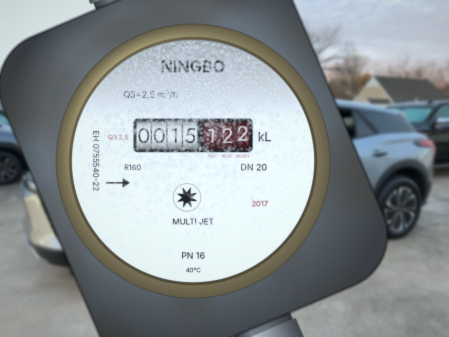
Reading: **15.122** kL
